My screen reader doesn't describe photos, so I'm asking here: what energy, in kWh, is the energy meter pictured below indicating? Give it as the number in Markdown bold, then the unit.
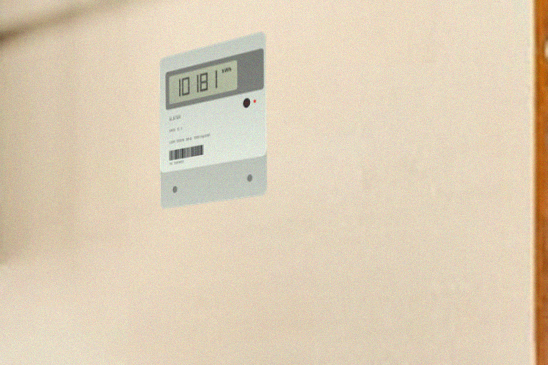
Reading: **10181** kWh
